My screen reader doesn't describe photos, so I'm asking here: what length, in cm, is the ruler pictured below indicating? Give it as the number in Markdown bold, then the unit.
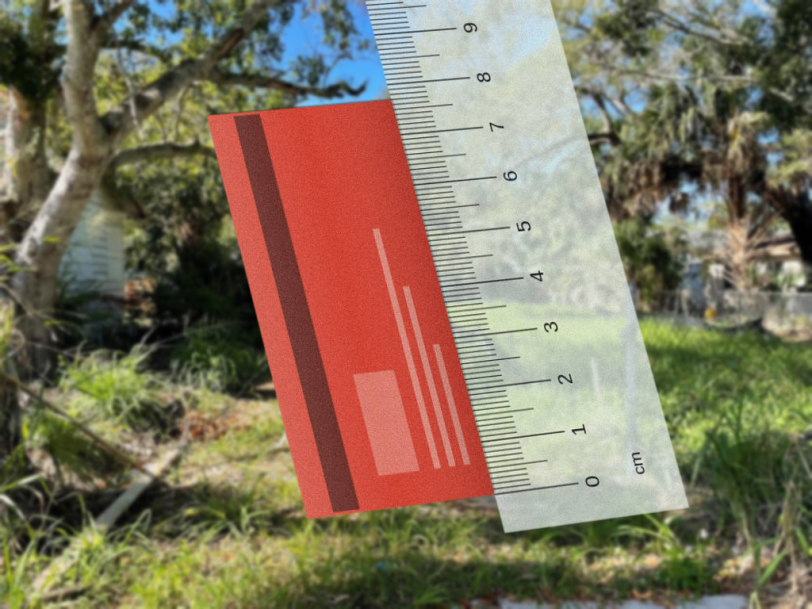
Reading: **7.7** cm
